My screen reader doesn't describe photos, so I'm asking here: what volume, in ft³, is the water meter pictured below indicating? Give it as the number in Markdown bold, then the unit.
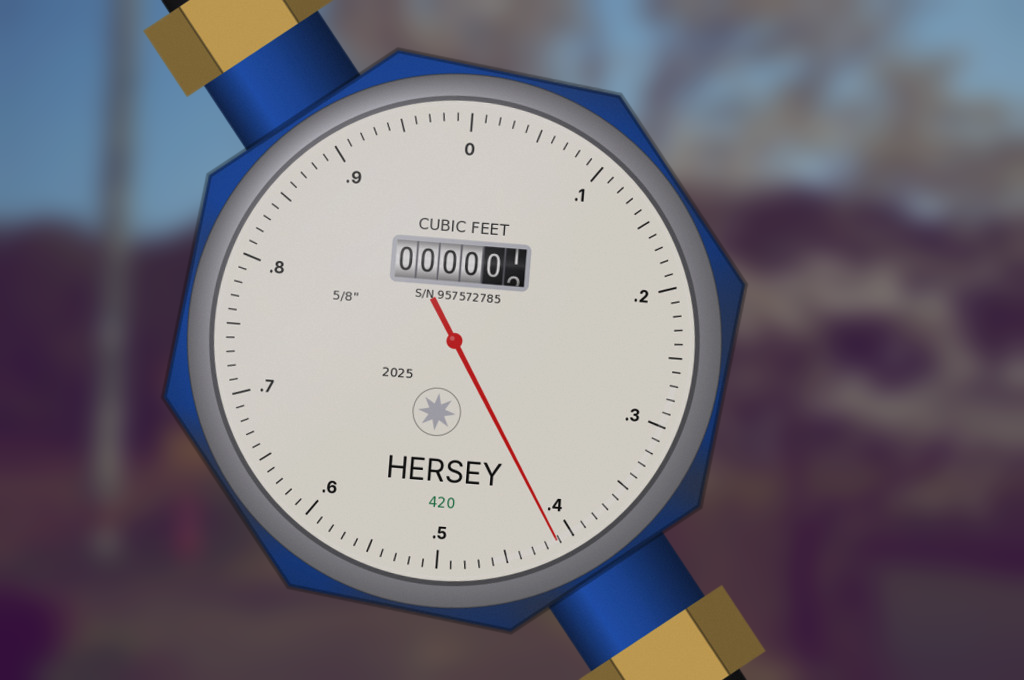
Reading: **1.41** ft³
